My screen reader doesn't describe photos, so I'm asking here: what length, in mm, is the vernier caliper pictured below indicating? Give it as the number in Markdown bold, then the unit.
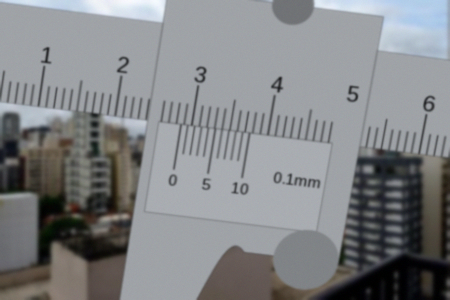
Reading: **28.6** mm
